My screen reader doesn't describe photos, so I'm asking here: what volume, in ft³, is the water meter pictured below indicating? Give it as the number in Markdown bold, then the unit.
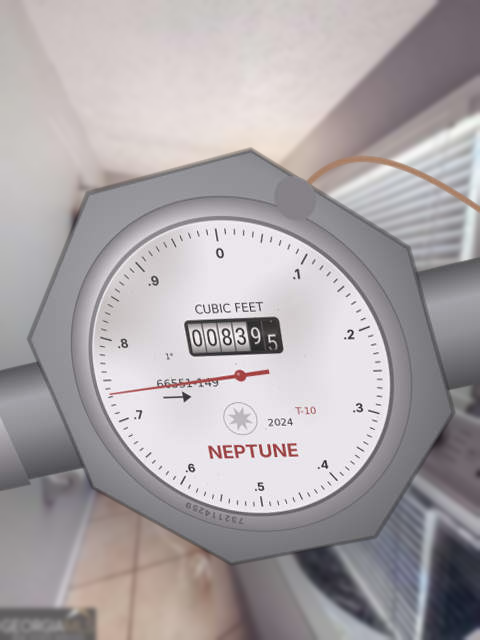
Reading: **8394.73** ft³
